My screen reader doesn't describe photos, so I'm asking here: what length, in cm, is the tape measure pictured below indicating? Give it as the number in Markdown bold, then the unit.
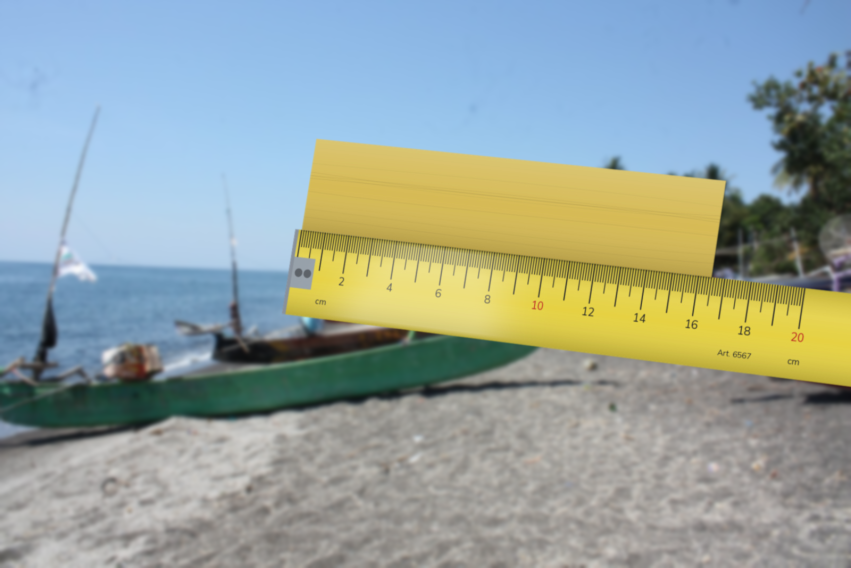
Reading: **16.5** cm
